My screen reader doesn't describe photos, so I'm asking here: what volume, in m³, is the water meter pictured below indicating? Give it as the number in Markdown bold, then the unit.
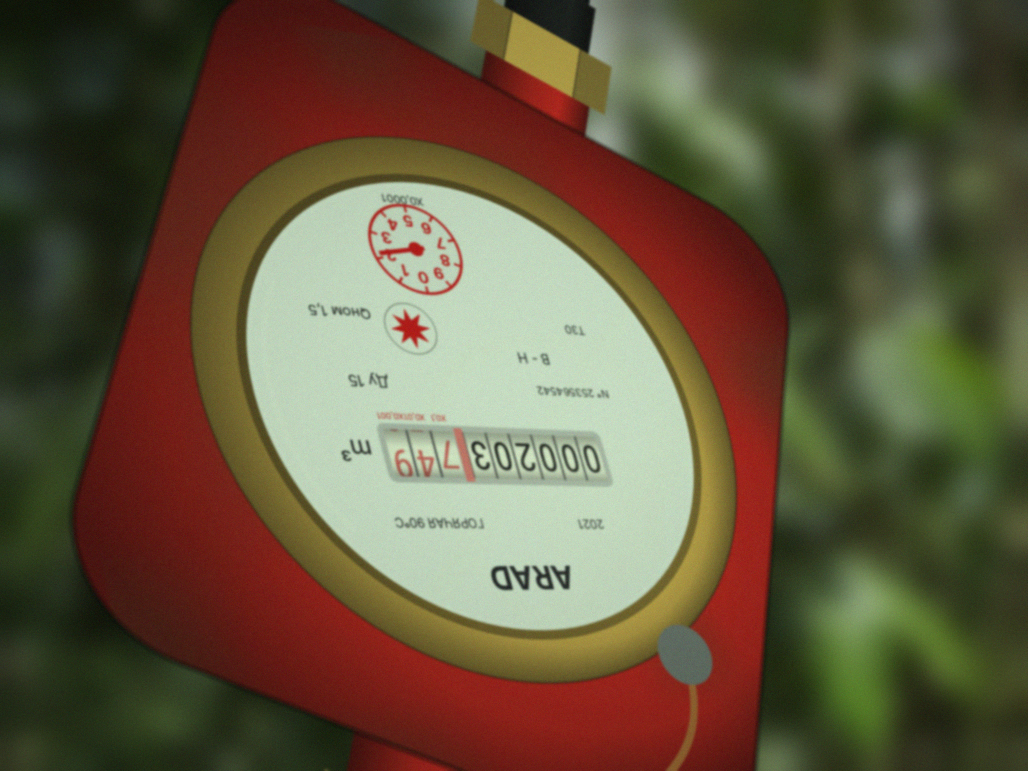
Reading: **203.7492** m³
